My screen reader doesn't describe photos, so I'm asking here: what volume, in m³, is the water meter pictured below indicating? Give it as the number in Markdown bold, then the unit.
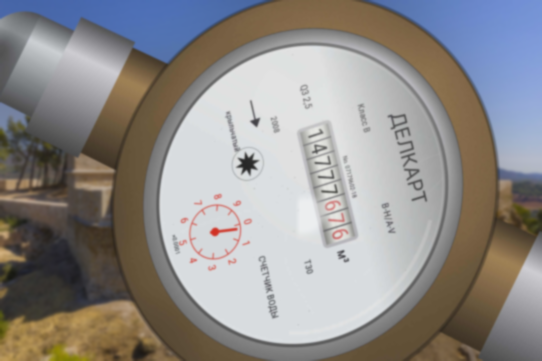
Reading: **14777.6760** m³
